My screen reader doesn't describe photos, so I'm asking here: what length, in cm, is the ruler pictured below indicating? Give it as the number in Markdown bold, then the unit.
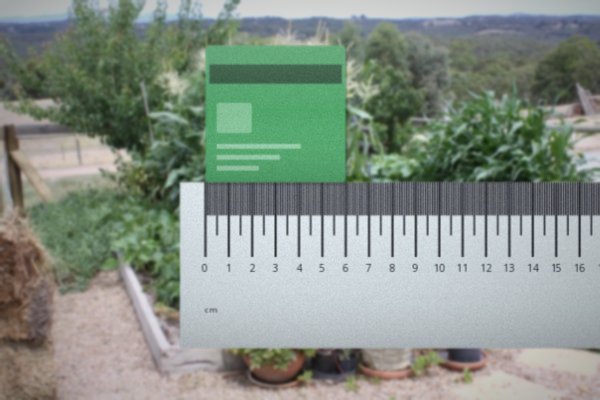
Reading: **6** cm
